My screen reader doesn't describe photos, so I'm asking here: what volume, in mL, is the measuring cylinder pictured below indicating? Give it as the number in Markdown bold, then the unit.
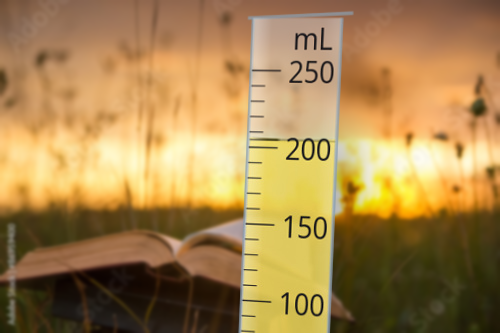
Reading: **205** mL
